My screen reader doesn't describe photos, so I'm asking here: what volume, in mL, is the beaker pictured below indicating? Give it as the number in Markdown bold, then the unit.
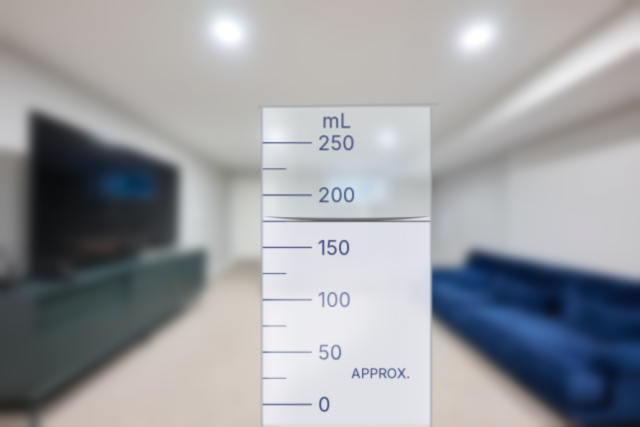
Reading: **175** mL
